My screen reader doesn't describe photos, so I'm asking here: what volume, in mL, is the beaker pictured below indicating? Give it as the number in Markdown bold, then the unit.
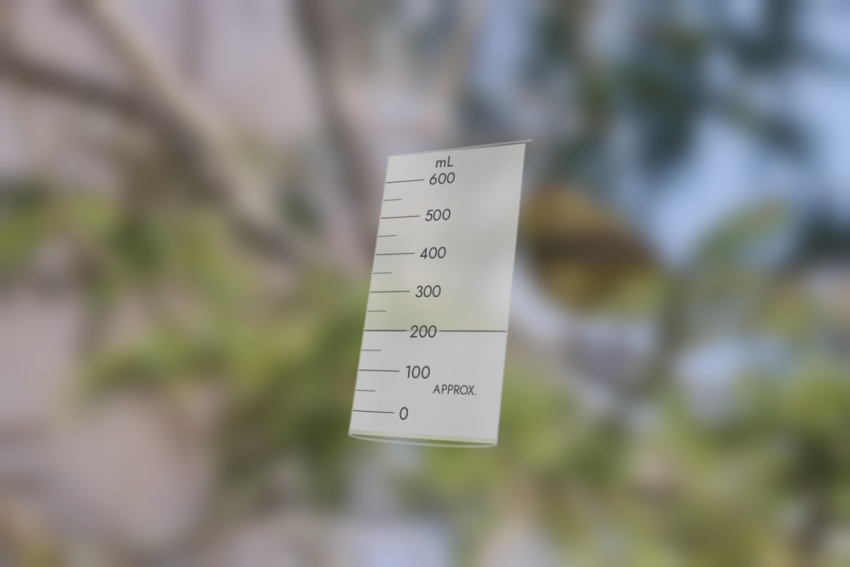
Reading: **200** mL
